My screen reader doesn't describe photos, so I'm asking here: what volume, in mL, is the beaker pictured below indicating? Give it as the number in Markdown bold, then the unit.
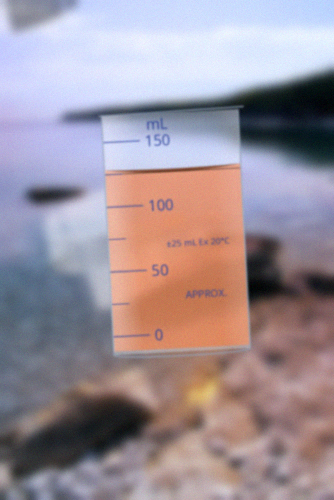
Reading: **125** mL
